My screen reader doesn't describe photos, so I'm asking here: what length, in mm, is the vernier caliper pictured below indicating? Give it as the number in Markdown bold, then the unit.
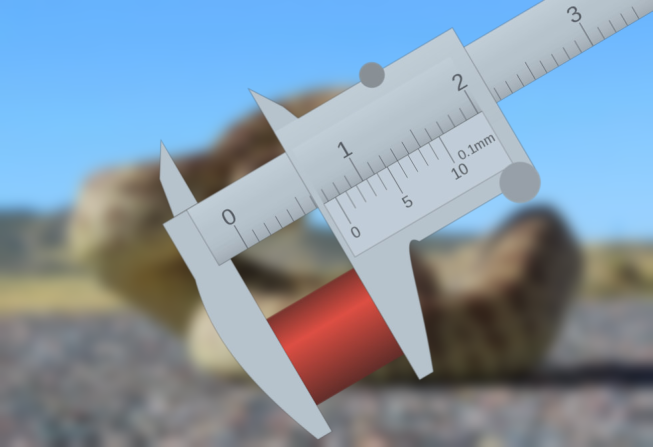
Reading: **7.6** mm
